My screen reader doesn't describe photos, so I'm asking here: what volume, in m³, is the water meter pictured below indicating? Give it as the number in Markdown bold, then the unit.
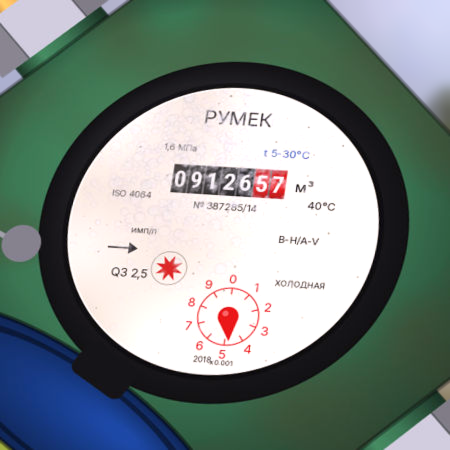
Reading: **9126.574** m³
